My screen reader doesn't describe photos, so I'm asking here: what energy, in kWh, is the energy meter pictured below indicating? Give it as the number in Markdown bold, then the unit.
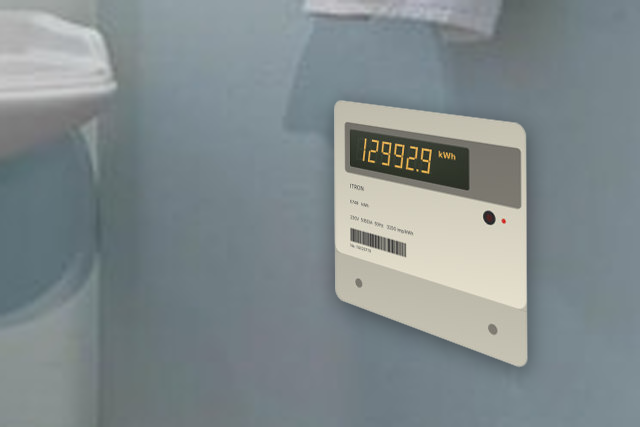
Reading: **12992.9** kWh
